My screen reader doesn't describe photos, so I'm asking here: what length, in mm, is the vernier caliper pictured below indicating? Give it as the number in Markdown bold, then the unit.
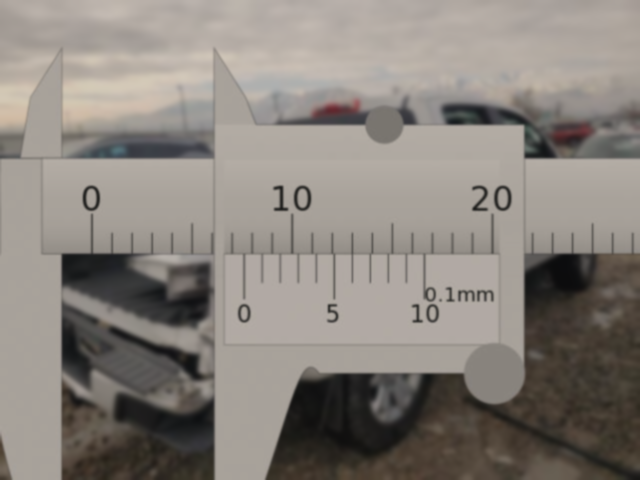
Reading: **7.6** mm
